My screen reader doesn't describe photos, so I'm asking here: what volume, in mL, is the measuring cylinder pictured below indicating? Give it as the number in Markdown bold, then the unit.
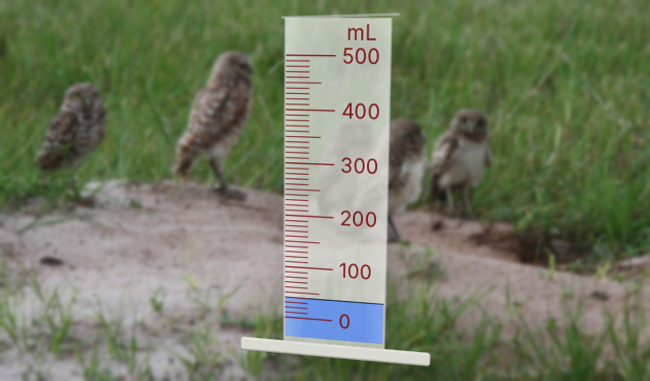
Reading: **40** mL
